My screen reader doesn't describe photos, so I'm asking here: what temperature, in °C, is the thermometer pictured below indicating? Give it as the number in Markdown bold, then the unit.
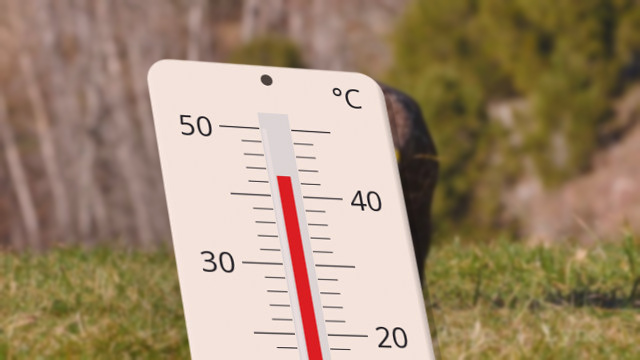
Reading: **43** °C
